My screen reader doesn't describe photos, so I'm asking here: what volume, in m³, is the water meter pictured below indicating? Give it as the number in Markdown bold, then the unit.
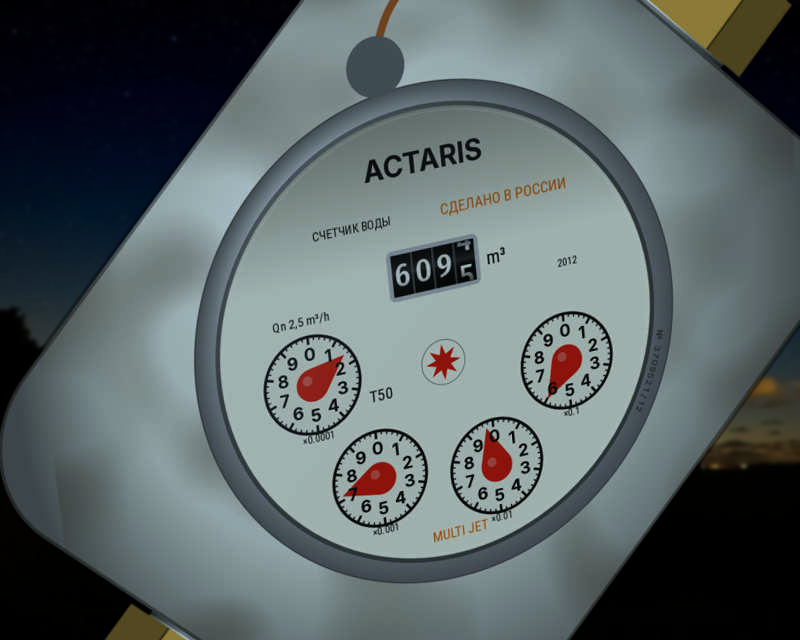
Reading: **6094.5971** m³
